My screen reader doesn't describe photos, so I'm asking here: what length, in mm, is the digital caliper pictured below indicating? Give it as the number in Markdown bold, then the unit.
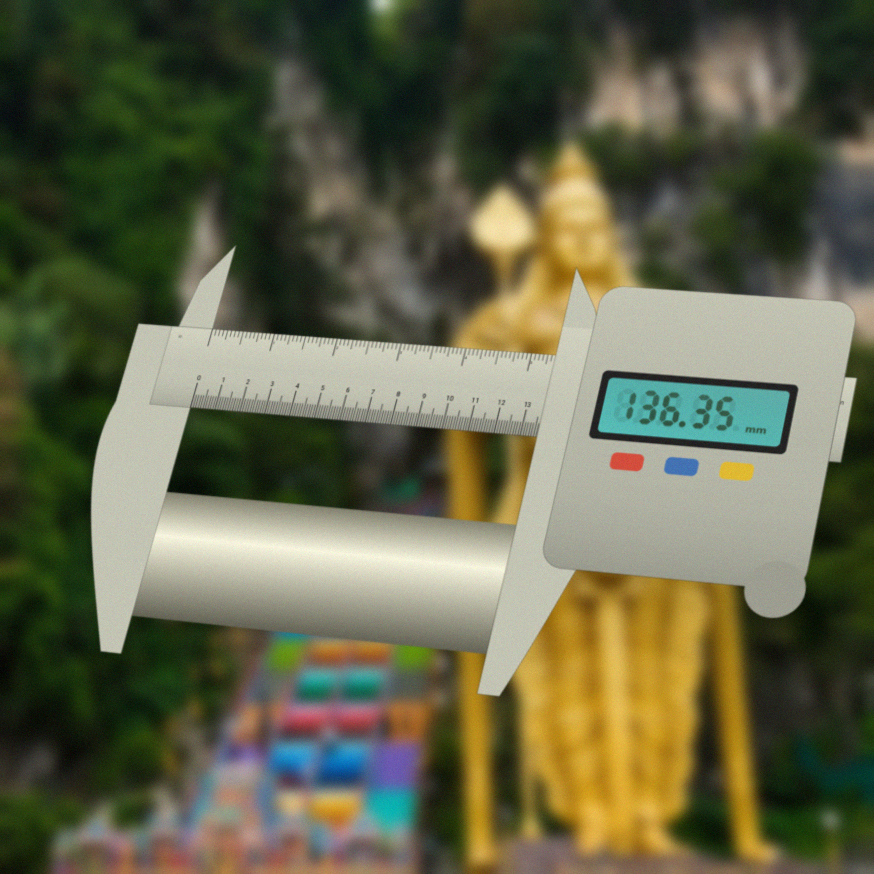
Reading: **136.35** mm
